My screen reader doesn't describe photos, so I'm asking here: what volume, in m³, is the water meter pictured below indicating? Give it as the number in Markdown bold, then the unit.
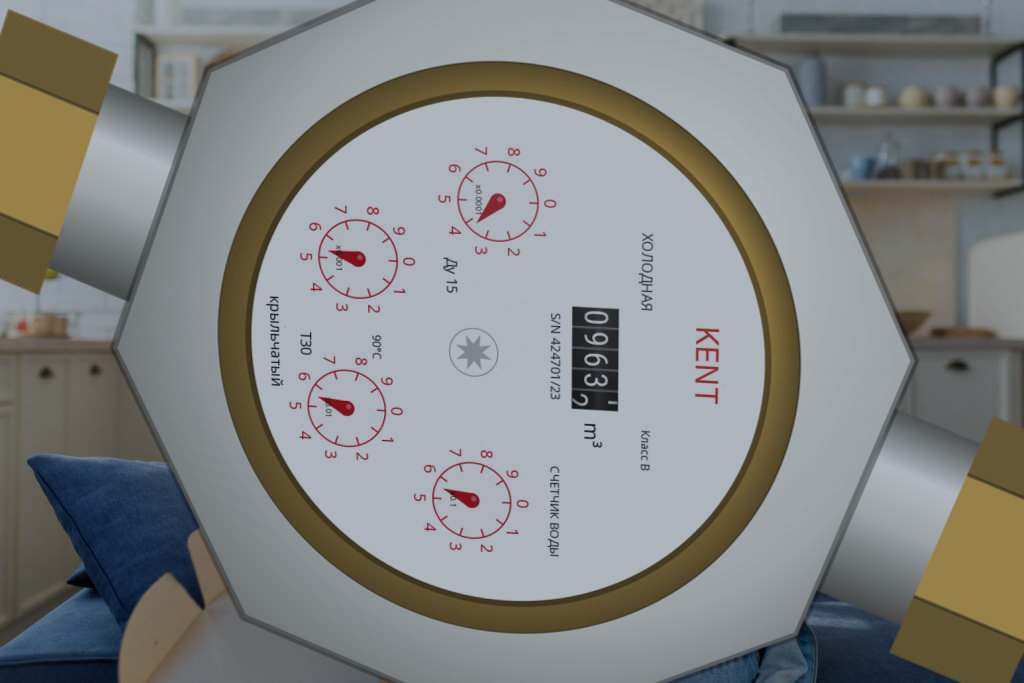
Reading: **9631.5553** m³
